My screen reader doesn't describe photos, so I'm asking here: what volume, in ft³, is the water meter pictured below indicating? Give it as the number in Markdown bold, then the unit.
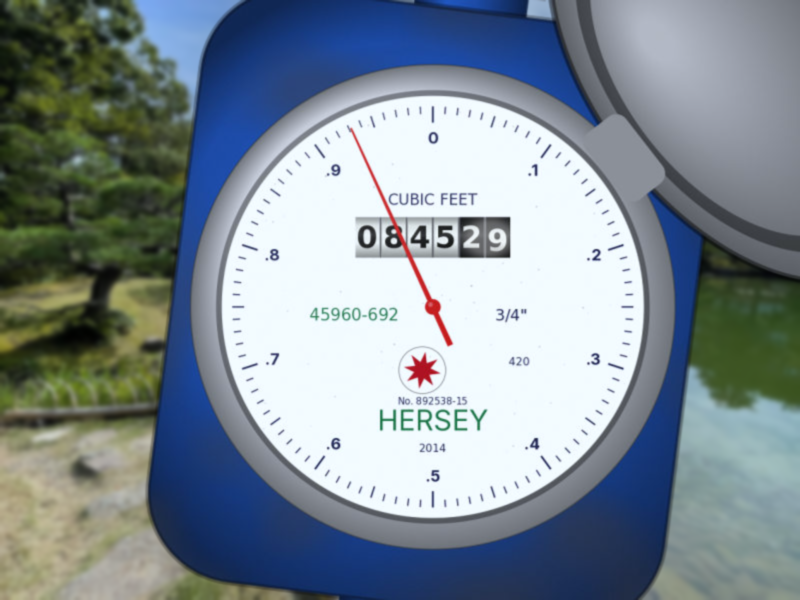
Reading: **84528.93** ft³
